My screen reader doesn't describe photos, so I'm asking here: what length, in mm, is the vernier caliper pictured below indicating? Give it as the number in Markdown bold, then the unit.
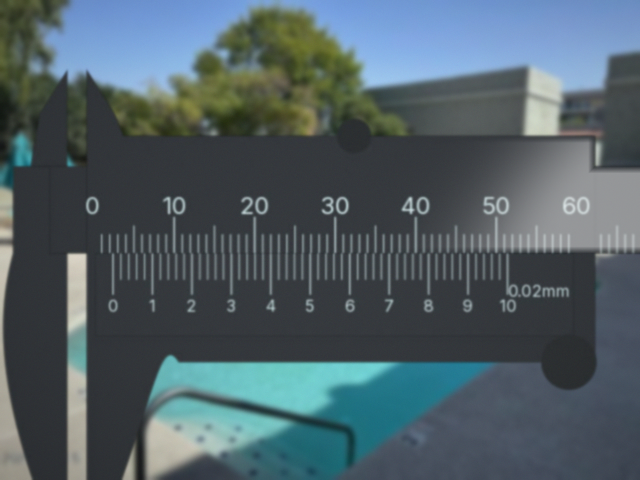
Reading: **2.4** mm
